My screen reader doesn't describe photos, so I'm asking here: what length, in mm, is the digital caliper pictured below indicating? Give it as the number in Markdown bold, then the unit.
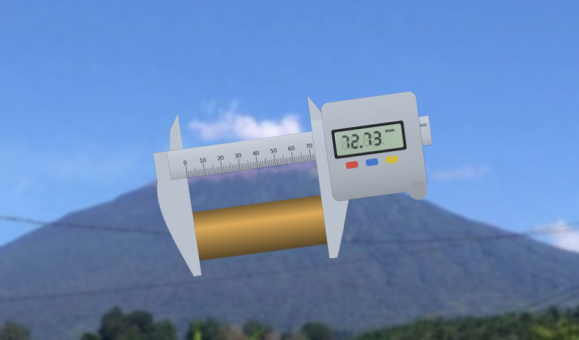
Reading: **72.73** mm
